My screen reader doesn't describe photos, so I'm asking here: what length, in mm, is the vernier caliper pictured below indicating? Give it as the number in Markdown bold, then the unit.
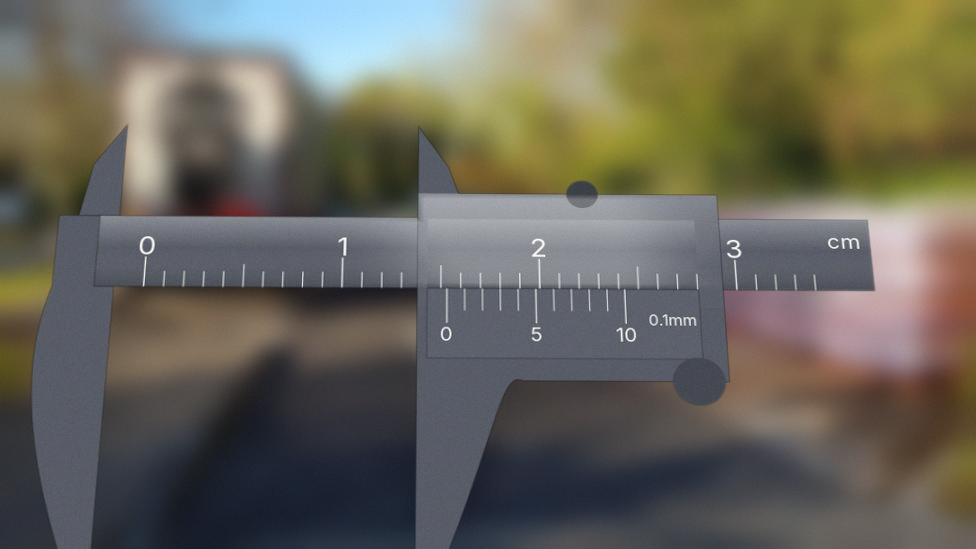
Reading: **15.3** mm
